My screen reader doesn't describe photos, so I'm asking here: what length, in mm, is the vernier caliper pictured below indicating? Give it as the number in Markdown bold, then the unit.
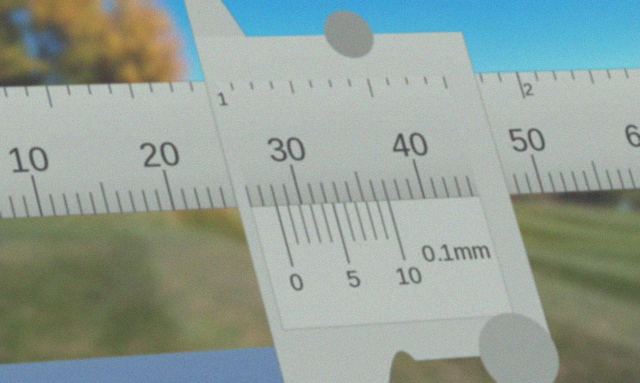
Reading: **28.0** mm
